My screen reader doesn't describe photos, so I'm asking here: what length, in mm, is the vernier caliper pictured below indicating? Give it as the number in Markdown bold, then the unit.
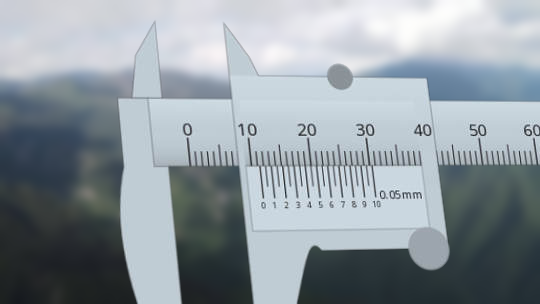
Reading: **11.4** mm
